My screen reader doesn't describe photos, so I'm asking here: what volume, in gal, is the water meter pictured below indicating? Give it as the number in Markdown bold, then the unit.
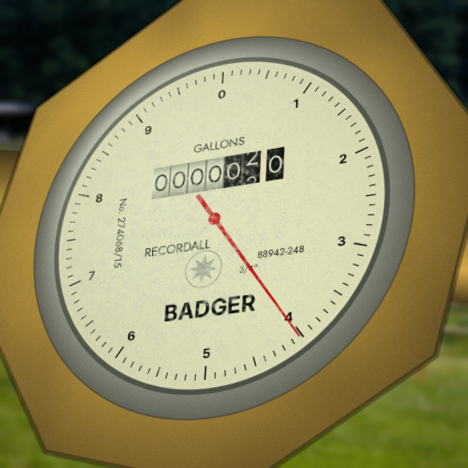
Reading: **24.0** gal
